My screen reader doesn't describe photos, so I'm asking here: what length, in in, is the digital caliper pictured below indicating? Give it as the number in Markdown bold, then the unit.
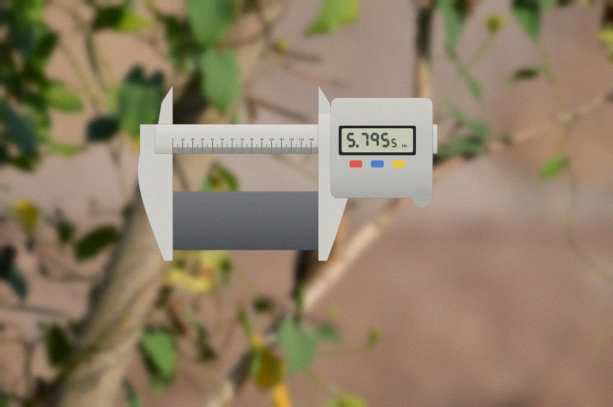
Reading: **5.7955** in
